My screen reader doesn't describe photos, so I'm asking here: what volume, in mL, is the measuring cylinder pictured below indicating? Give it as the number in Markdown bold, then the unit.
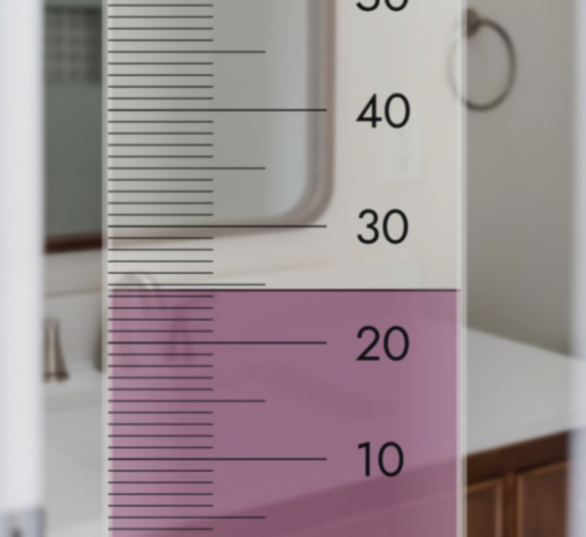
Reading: **24.5** mL
